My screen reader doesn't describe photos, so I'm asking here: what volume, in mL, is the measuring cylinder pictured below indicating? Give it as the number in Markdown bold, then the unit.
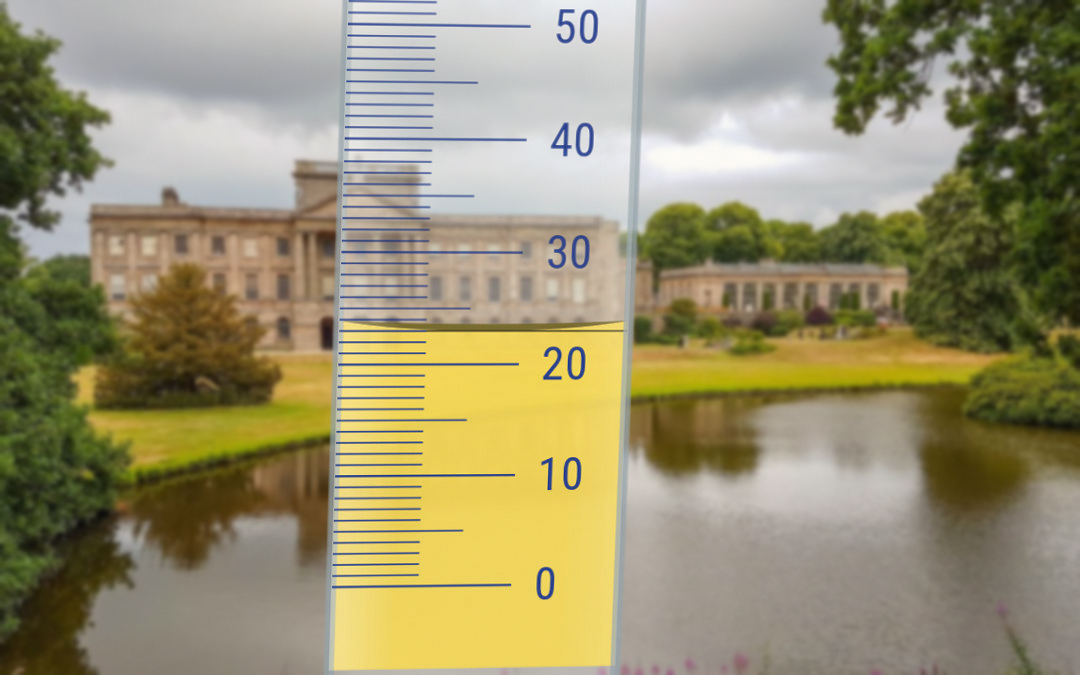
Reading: **23** mL
